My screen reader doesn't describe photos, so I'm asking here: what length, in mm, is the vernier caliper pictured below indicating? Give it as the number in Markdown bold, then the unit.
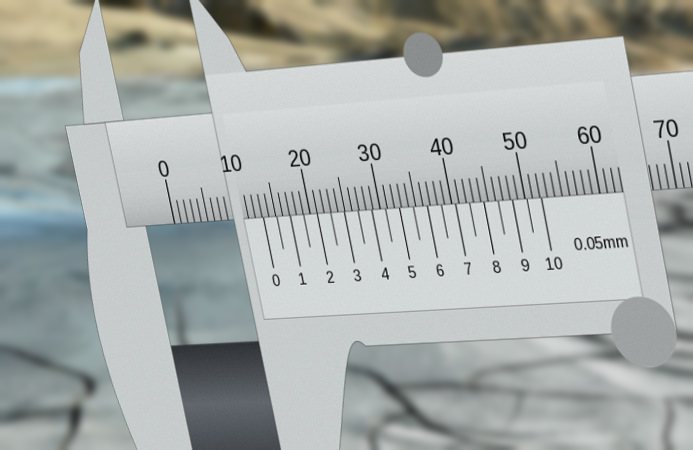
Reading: **13.2** mm
